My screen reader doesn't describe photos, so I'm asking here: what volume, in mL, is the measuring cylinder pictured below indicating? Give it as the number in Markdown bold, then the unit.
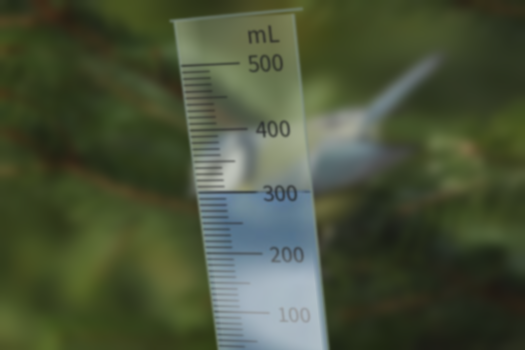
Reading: **300** mL
